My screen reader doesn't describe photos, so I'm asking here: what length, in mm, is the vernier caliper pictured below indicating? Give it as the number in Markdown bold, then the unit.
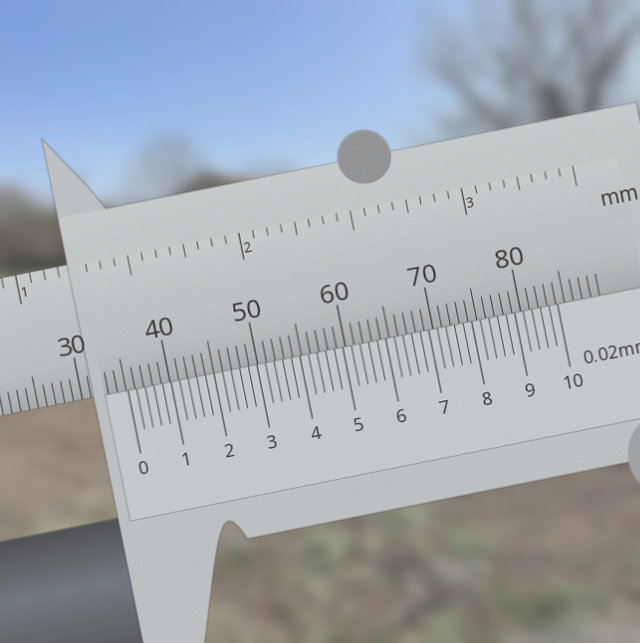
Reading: **35.2** mm
